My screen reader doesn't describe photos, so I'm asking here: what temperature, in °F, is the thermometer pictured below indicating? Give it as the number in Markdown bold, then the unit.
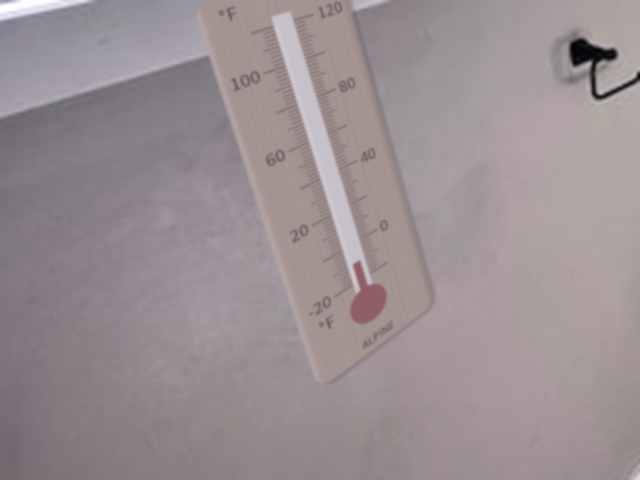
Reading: **-10** °F
